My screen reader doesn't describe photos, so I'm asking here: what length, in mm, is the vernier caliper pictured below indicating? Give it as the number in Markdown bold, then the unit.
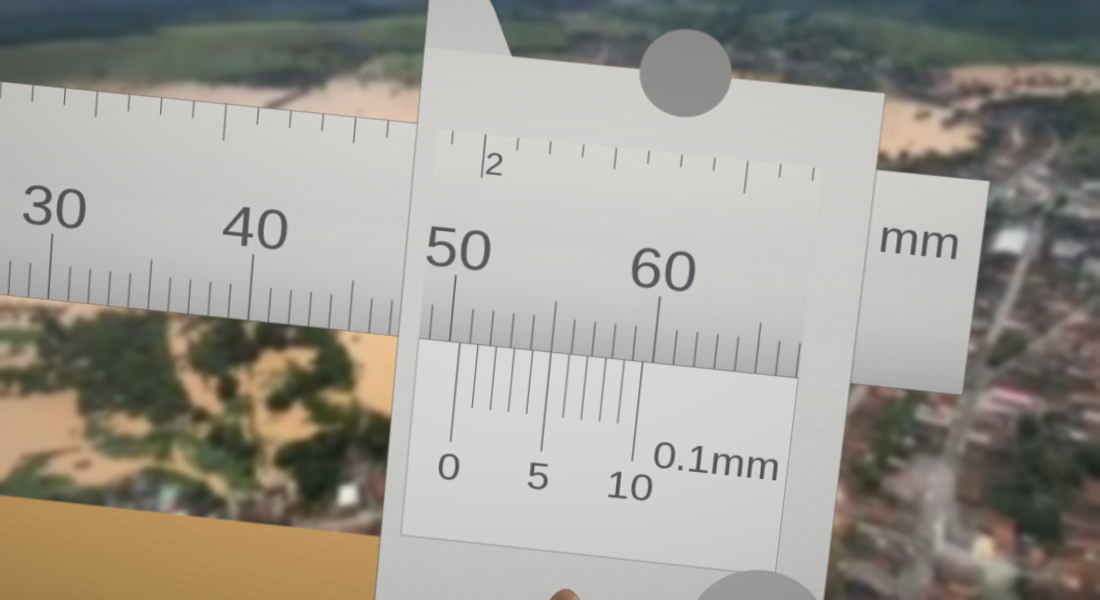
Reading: **50.5** mm
